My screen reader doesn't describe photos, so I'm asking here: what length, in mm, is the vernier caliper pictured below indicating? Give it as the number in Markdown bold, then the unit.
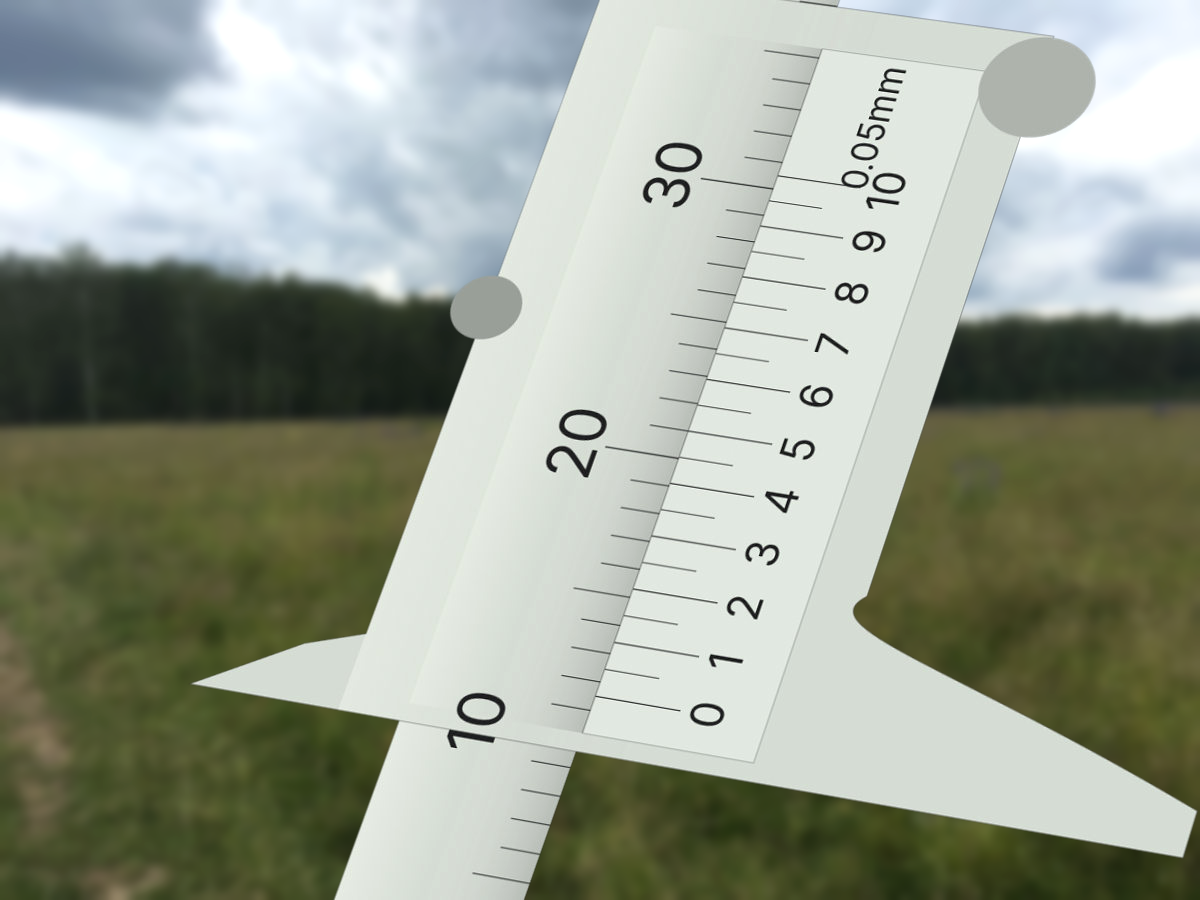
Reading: **11.50** mm
